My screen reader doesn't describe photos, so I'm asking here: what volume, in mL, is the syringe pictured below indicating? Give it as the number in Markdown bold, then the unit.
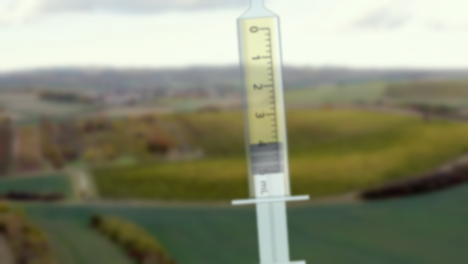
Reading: **4** mL
